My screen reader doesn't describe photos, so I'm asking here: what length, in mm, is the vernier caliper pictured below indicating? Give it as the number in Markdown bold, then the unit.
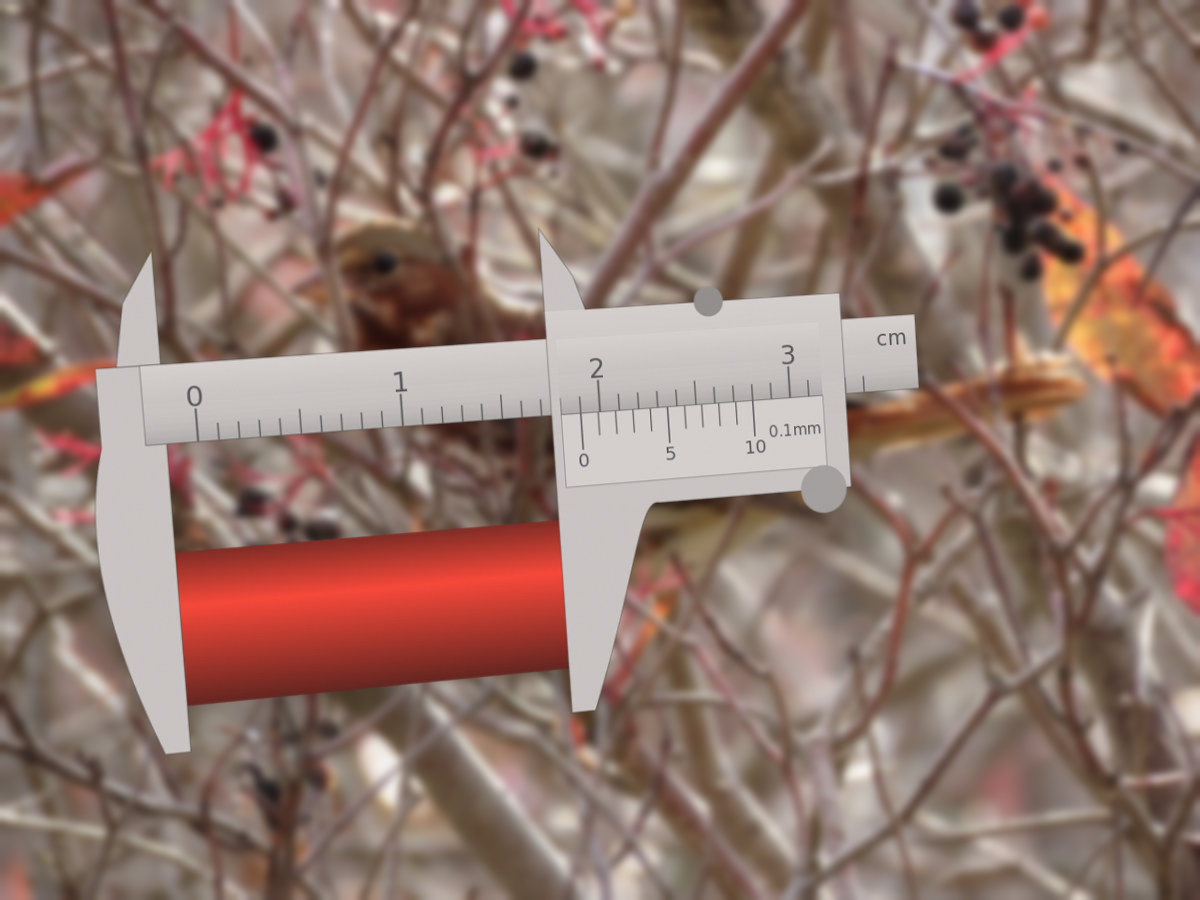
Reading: **19.0** mm
